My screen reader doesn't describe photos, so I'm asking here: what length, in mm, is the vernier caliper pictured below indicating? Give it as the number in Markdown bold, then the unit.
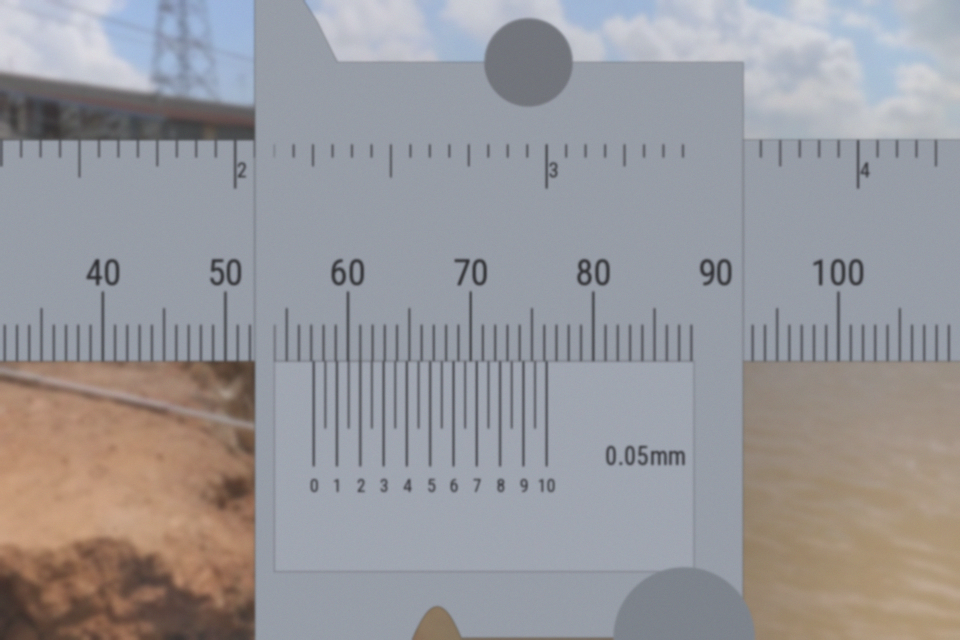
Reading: **57.2** mm
